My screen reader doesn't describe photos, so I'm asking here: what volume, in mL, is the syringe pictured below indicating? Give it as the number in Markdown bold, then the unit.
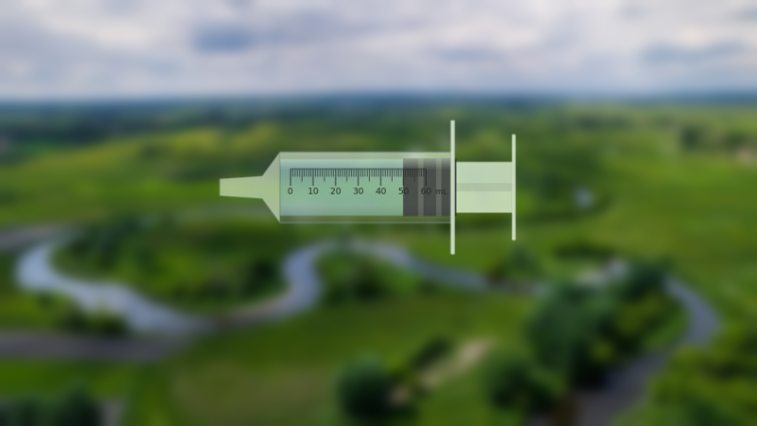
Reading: **50** mL
